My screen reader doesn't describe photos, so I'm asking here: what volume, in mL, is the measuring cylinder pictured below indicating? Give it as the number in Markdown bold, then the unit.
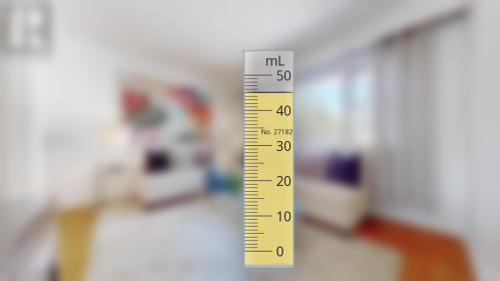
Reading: **45** mL
